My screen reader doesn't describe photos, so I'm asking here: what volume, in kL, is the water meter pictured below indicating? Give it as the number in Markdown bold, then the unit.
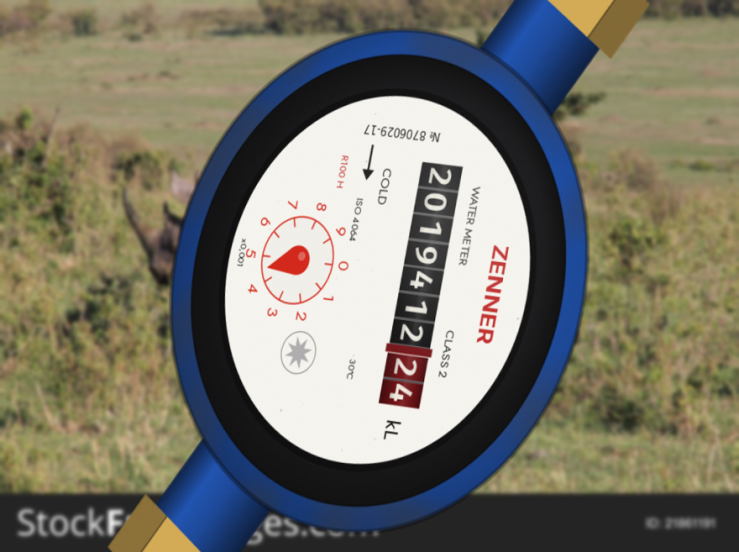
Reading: **2019412.244** kL
